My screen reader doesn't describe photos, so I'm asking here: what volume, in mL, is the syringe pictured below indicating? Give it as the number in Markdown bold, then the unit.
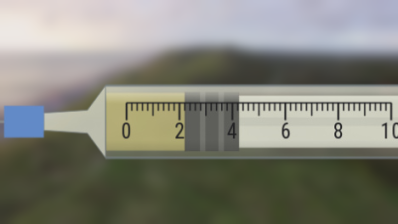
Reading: **2.2** mL
